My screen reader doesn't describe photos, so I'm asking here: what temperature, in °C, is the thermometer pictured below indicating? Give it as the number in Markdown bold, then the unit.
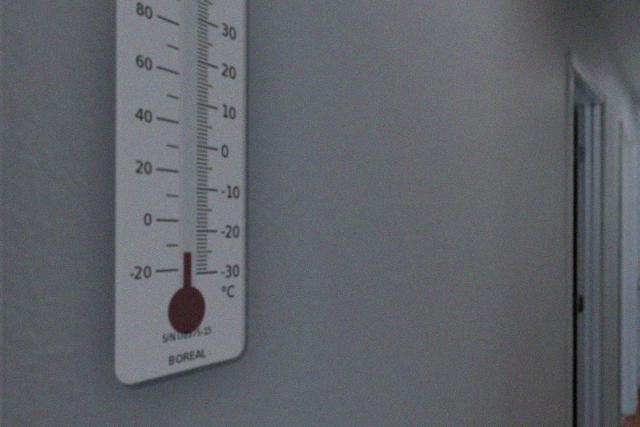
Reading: **-25** °C
